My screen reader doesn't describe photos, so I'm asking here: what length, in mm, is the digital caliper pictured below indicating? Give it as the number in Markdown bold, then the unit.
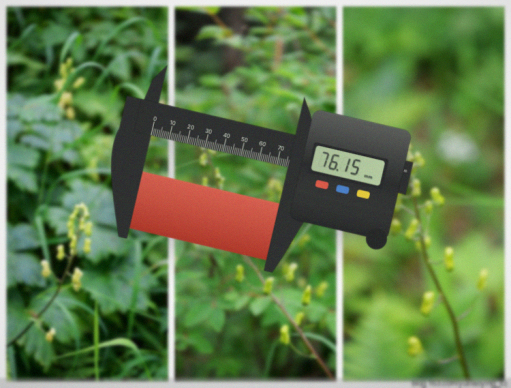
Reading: **76.15** mm
